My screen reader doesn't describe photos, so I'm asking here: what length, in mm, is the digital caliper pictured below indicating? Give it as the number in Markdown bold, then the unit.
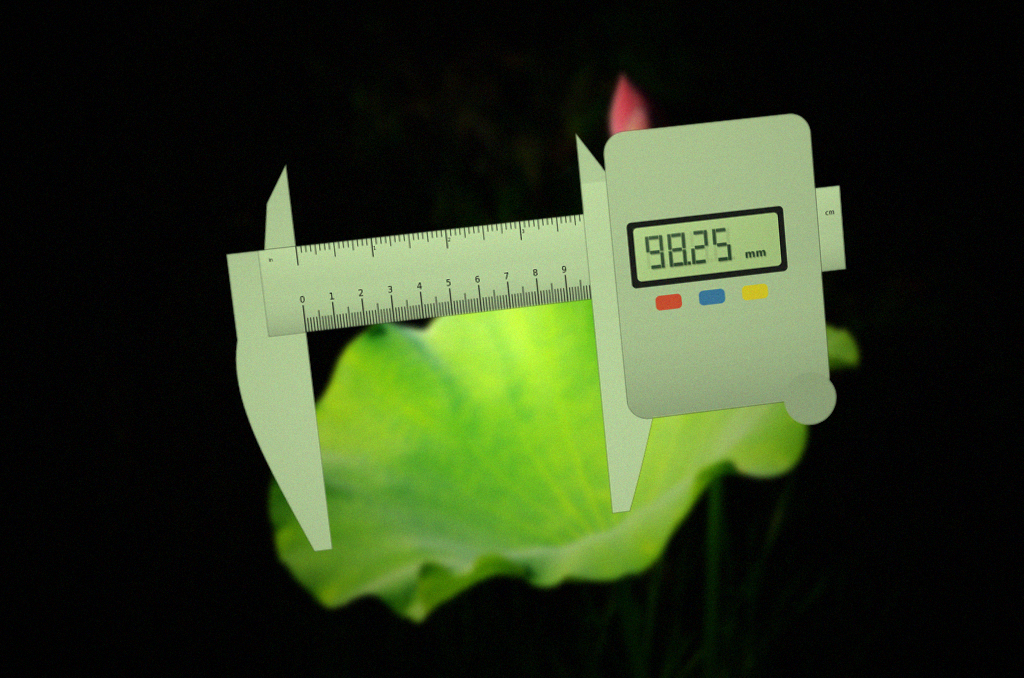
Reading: **98.25** mm
